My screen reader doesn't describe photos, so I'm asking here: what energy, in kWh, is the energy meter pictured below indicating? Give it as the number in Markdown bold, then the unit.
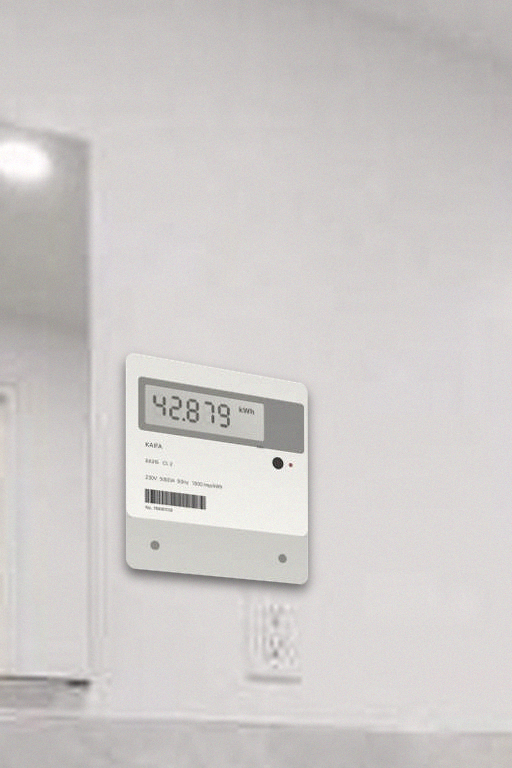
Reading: **42.879** kWh
